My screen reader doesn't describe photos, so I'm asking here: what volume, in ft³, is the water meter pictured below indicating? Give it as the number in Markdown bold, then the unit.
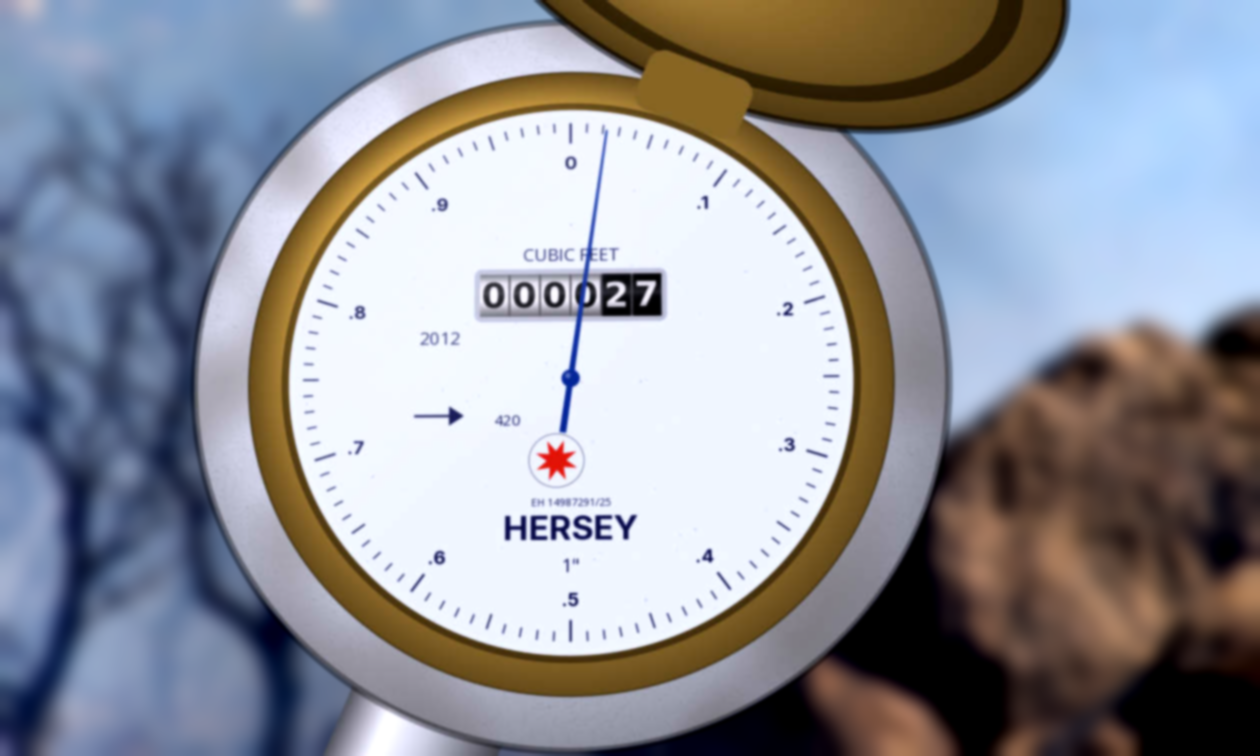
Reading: **27.02** ft³
